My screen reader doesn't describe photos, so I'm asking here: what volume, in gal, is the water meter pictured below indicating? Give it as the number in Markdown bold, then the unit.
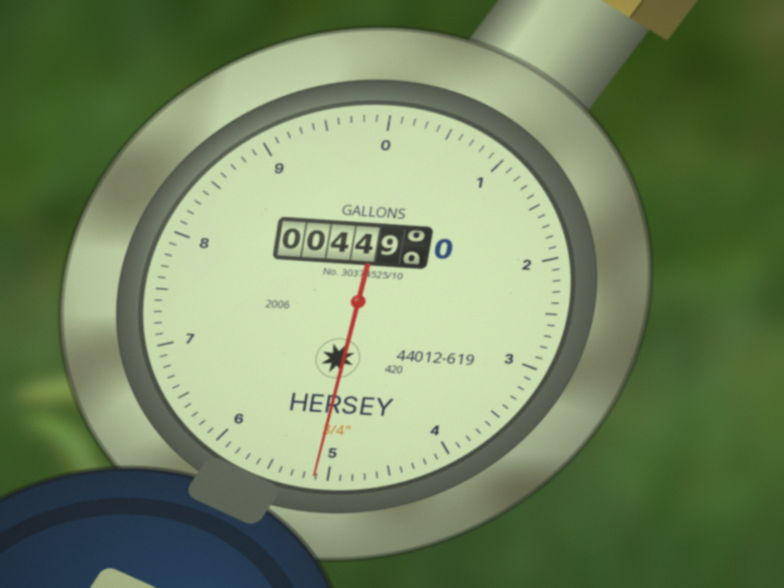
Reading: **44985.1** gal
